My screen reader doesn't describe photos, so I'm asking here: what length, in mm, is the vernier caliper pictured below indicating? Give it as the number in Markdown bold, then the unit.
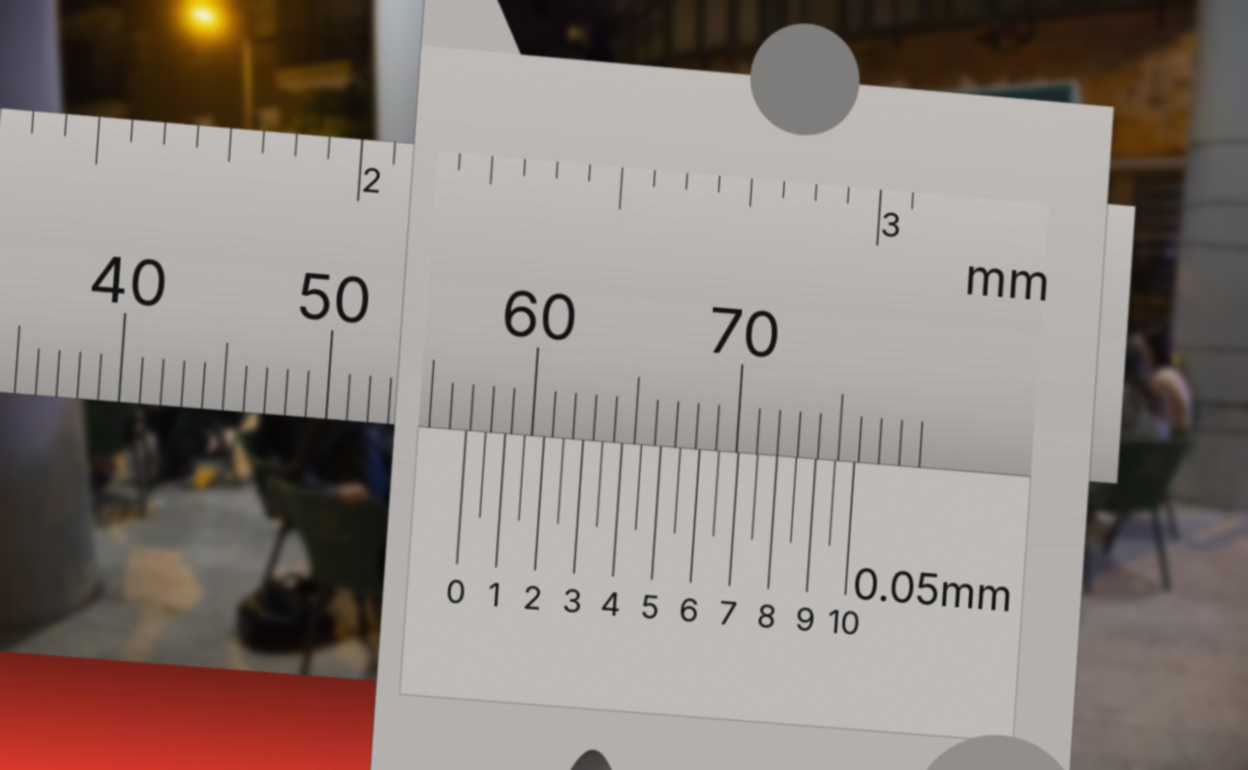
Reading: **56.8** mm
